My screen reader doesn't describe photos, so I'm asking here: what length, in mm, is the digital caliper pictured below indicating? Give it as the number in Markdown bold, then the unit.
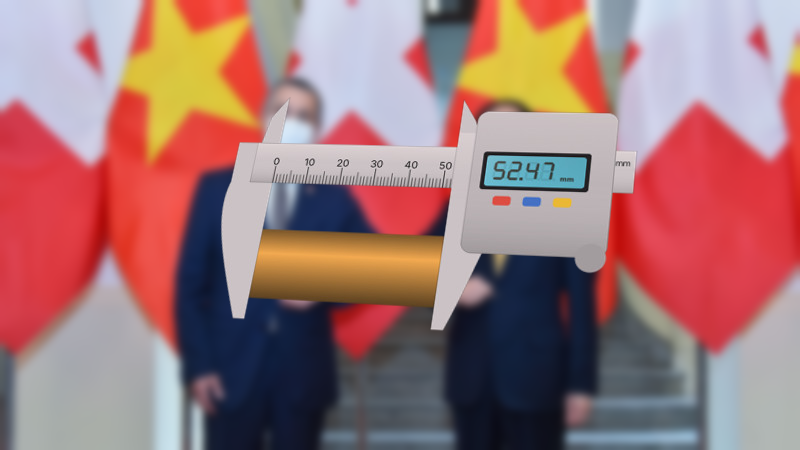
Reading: **52.47** mm
